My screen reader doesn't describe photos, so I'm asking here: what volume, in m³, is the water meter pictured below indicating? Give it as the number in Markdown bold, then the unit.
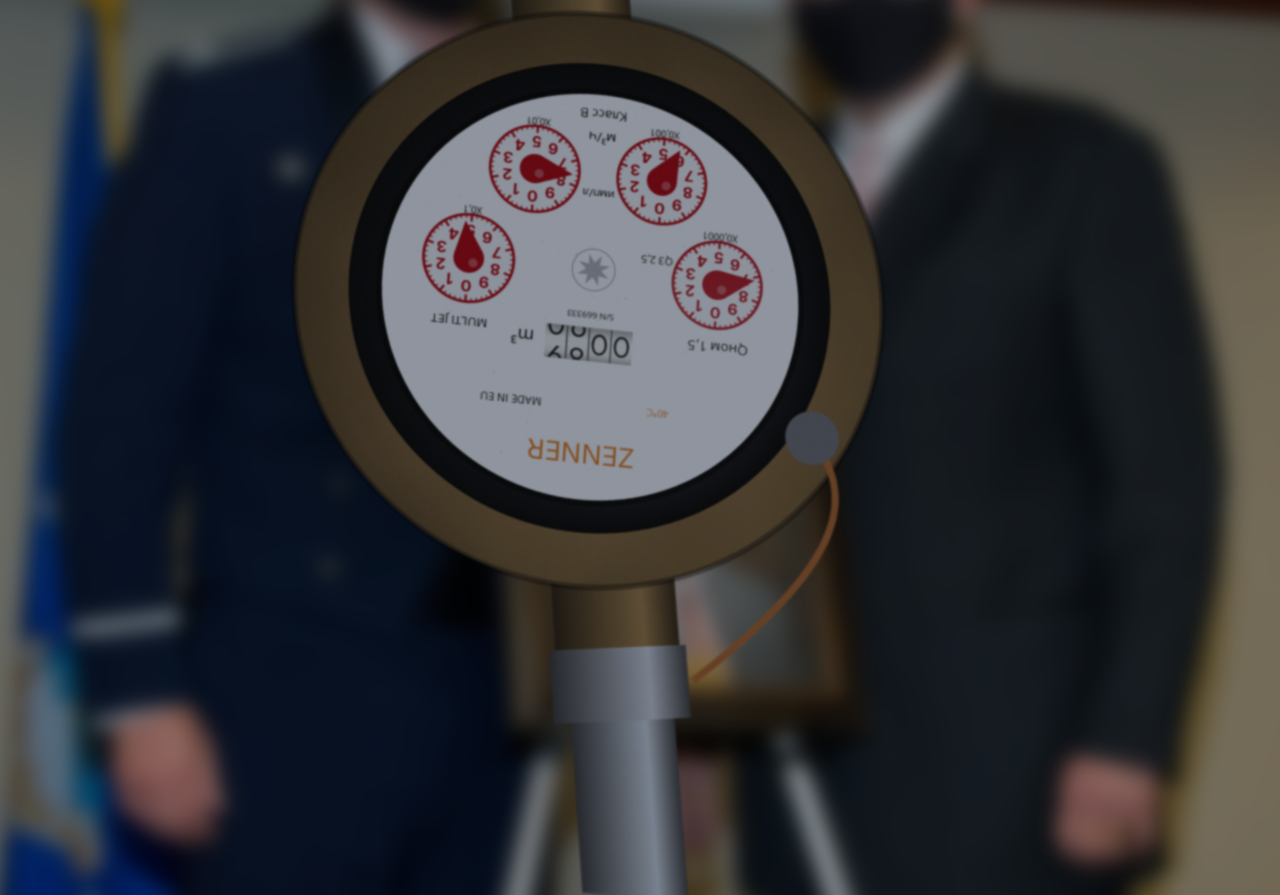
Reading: **89.4757** m³
